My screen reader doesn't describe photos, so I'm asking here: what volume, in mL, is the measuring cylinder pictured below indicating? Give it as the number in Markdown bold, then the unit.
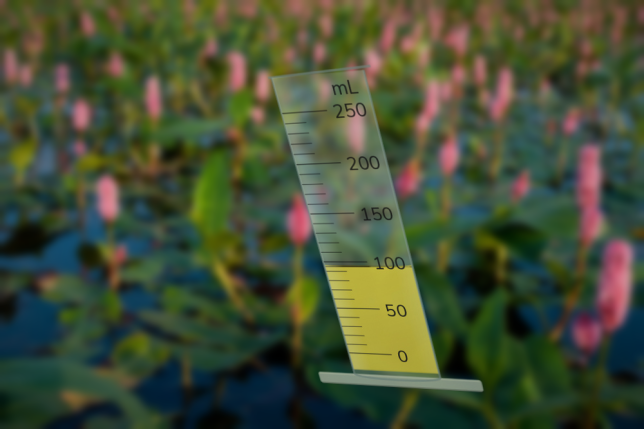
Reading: **95** mL
